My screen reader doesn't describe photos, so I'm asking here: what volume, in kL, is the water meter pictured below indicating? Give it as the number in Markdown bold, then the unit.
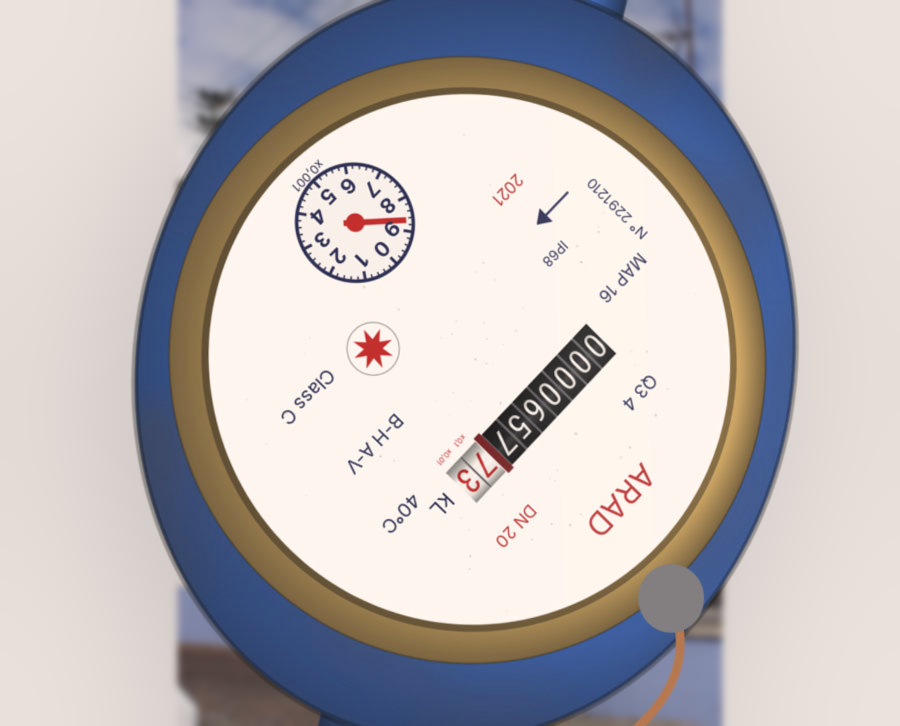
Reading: **657.738** kL
